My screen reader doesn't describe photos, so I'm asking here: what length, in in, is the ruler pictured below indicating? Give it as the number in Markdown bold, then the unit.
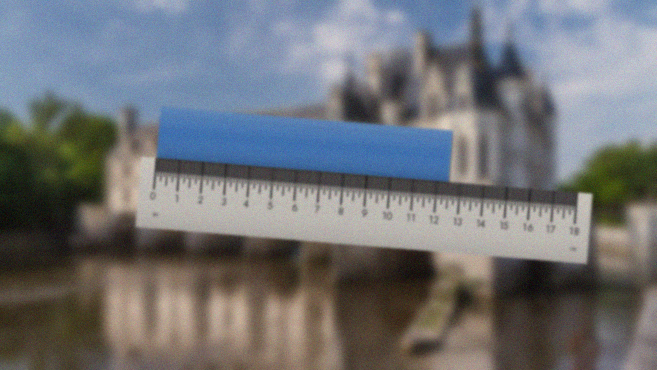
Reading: **12.5** in
